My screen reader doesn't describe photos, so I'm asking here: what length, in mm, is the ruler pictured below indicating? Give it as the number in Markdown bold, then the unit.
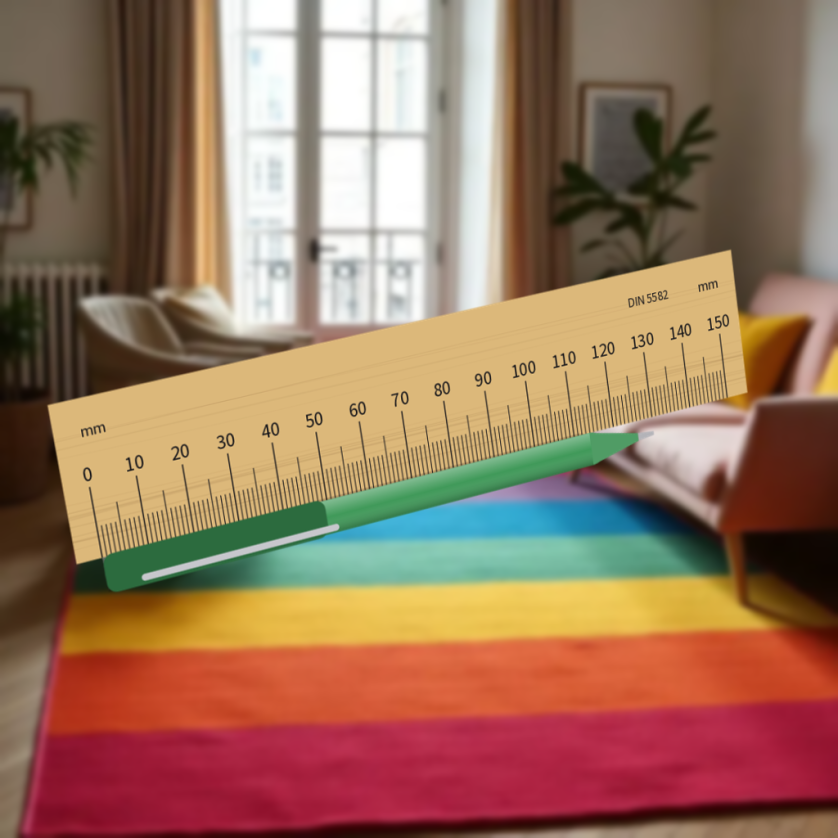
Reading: **130** mm
